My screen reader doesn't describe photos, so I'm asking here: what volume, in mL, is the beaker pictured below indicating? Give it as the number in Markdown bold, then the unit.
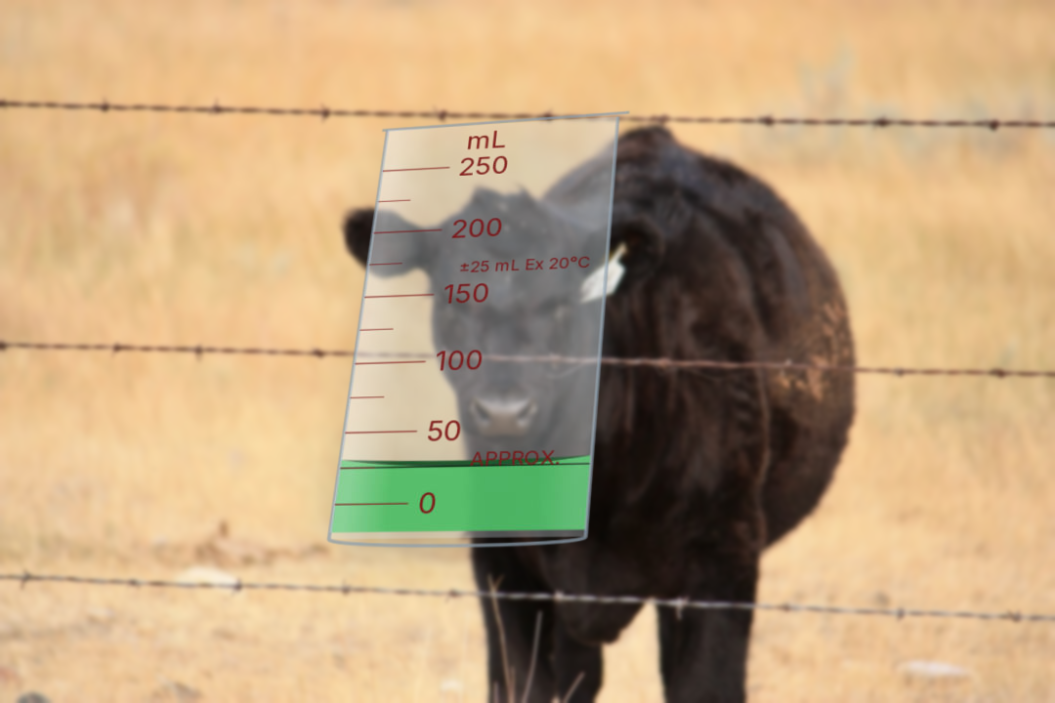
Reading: **25** mL
